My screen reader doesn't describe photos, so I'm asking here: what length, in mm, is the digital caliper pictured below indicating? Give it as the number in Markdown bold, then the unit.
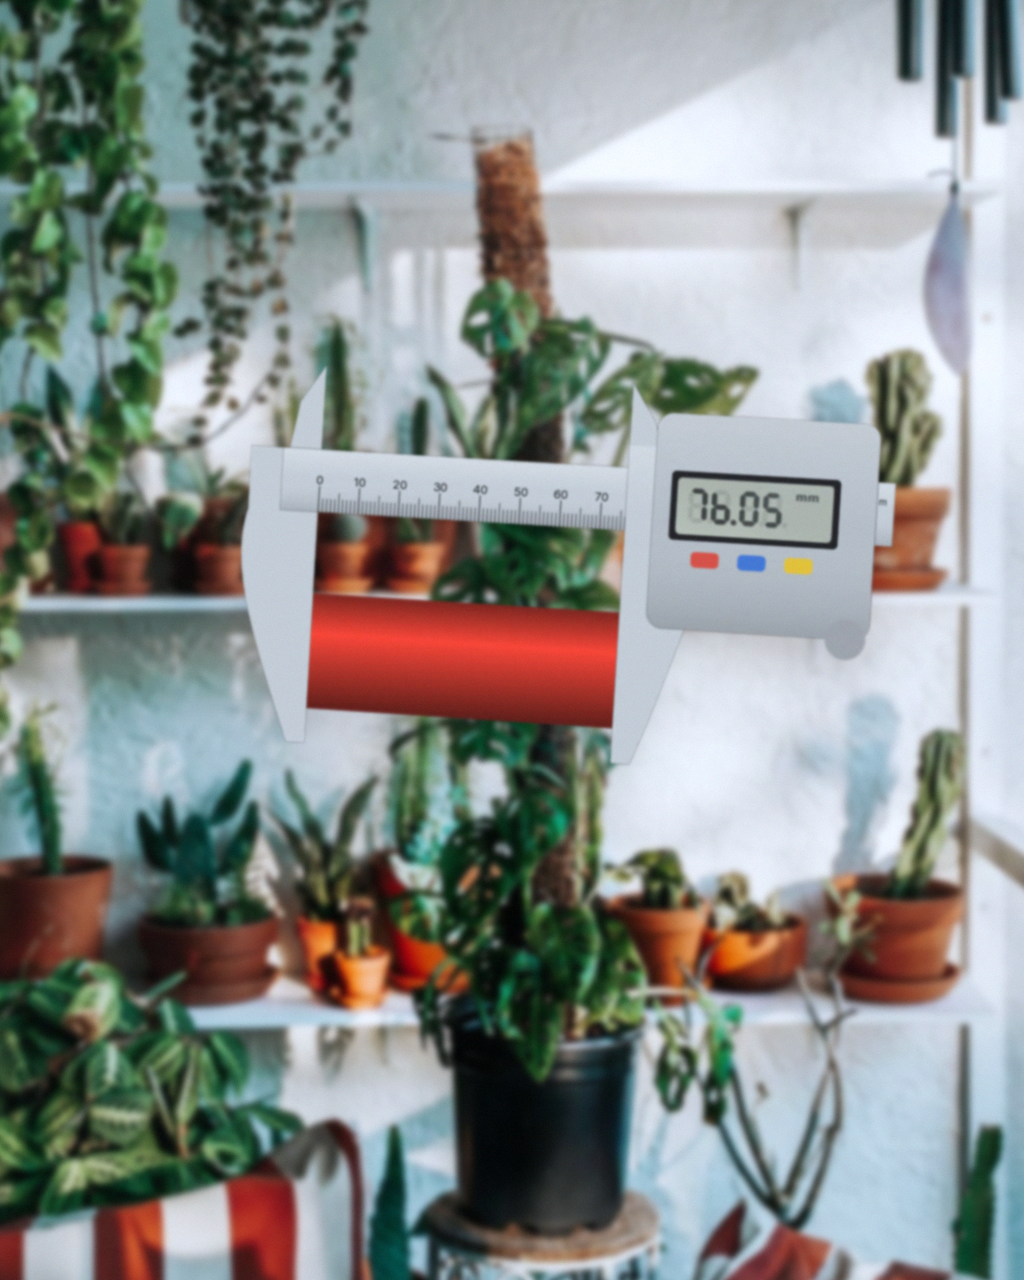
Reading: **76.05** mm
